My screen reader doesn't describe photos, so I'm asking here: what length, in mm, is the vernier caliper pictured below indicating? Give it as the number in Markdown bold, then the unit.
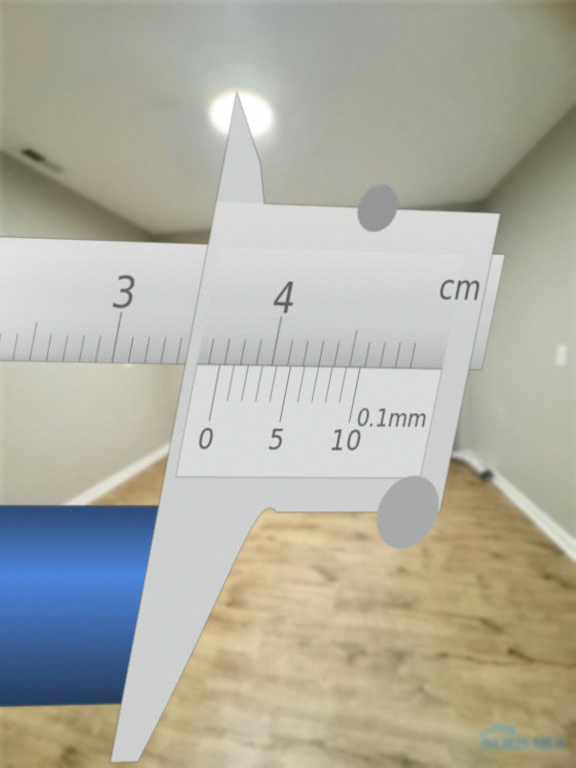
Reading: **36.7** mm
